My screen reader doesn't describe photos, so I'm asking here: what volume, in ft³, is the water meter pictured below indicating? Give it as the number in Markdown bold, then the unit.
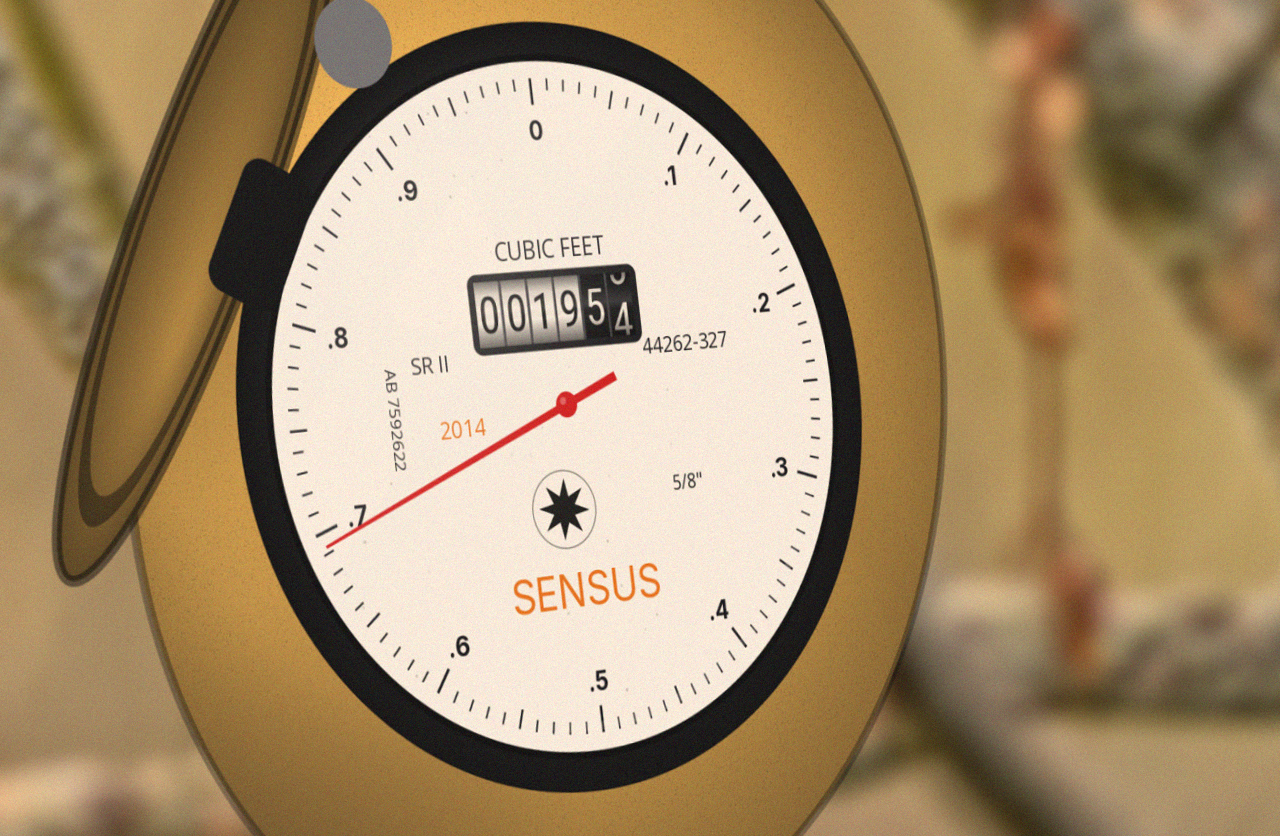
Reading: **1953.69** ft³
